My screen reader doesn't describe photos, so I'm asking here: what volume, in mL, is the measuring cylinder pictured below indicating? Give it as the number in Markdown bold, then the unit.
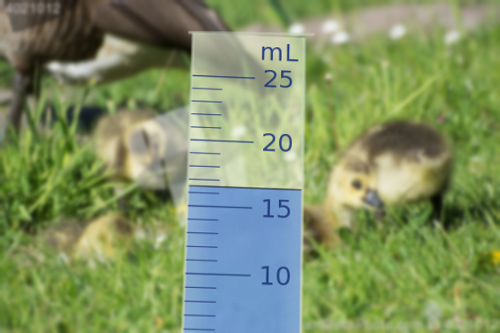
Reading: **16.5** mL
